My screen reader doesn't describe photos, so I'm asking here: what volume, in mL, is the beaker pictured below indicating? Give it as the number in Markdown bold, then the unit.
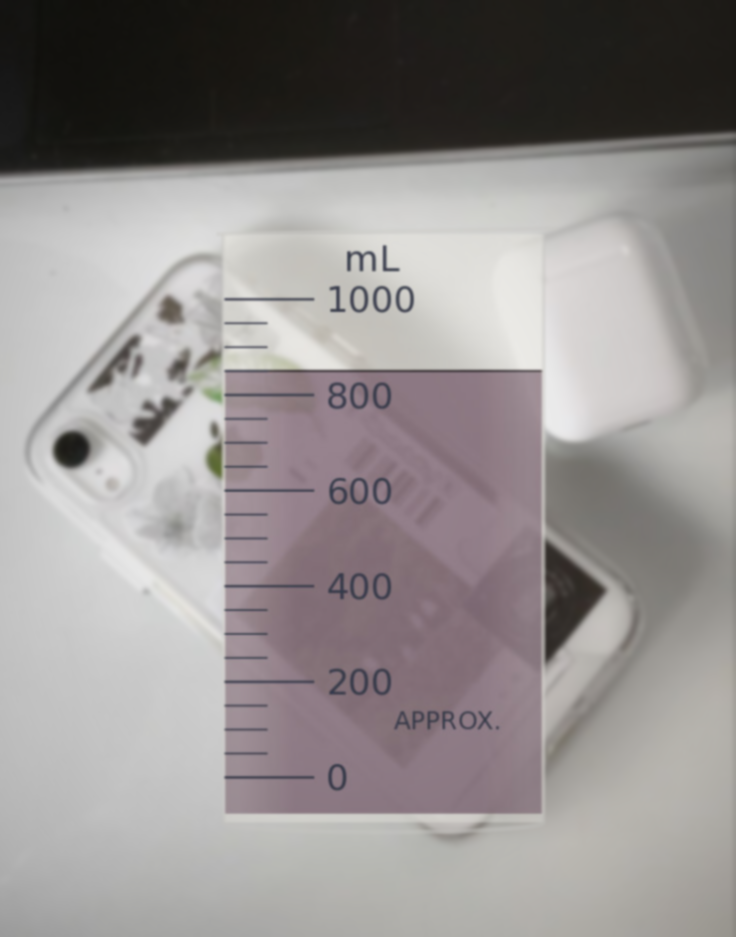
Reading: **850** mL
